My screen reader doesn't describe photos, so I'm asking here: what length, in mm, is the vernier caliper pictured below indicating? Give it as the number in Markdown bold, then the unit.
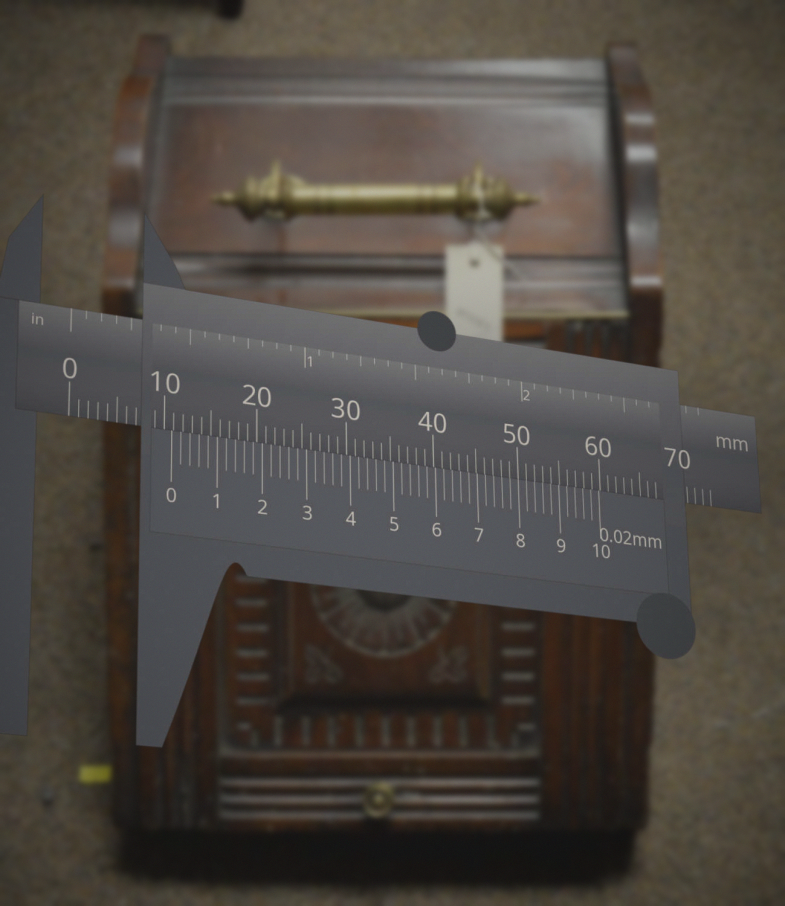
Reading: **10.8** mm
